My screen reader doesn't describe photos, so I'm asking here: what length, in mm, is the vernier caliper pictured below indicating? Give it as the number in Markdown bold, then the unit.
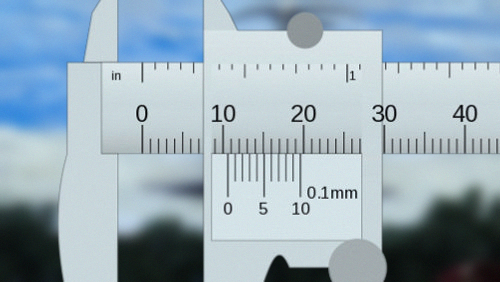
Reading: **10.6** mm
